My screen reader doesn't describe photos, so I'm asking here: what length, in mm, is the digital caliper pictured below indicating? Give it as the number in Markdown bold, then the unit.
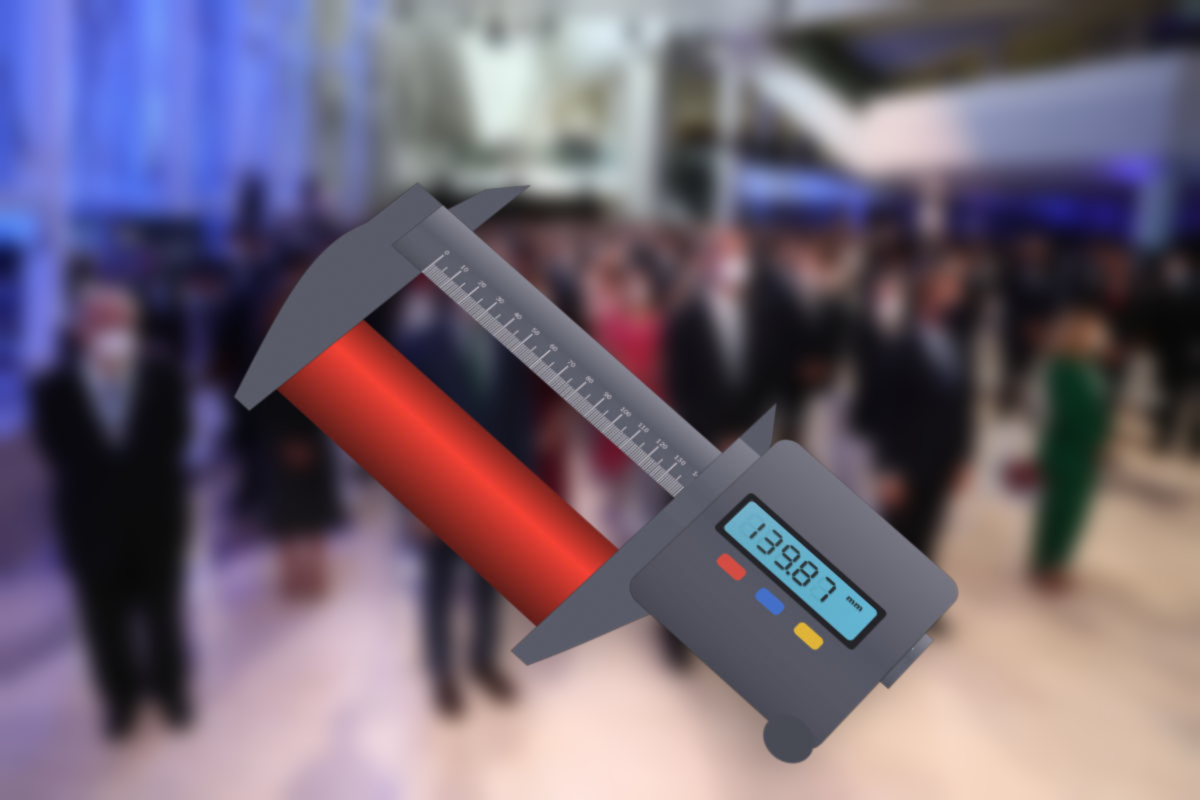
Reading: **139.87** mm
